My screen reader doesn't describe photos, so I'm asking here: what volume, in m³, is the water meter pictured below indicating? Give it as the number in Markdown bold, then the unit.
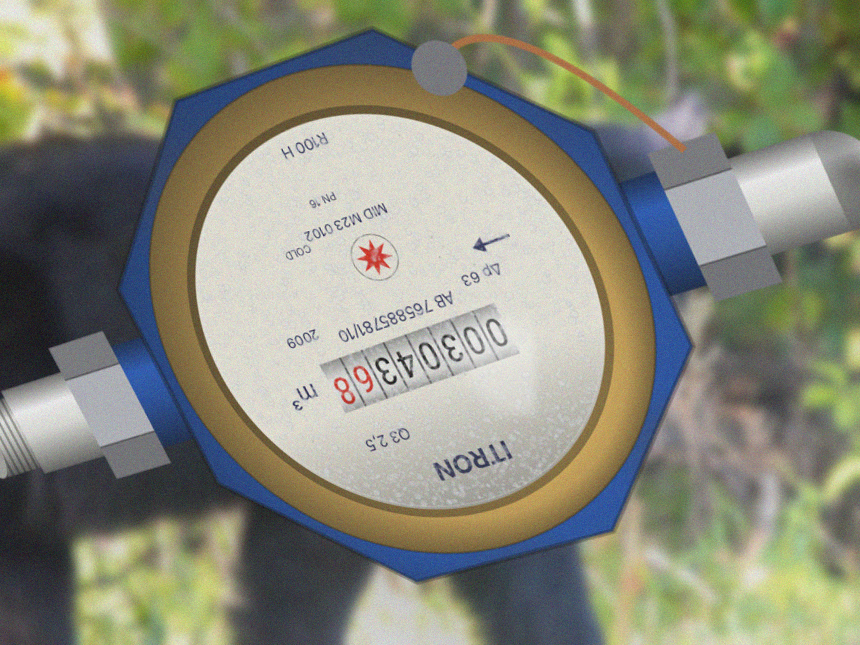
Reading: **3043.68** m³
